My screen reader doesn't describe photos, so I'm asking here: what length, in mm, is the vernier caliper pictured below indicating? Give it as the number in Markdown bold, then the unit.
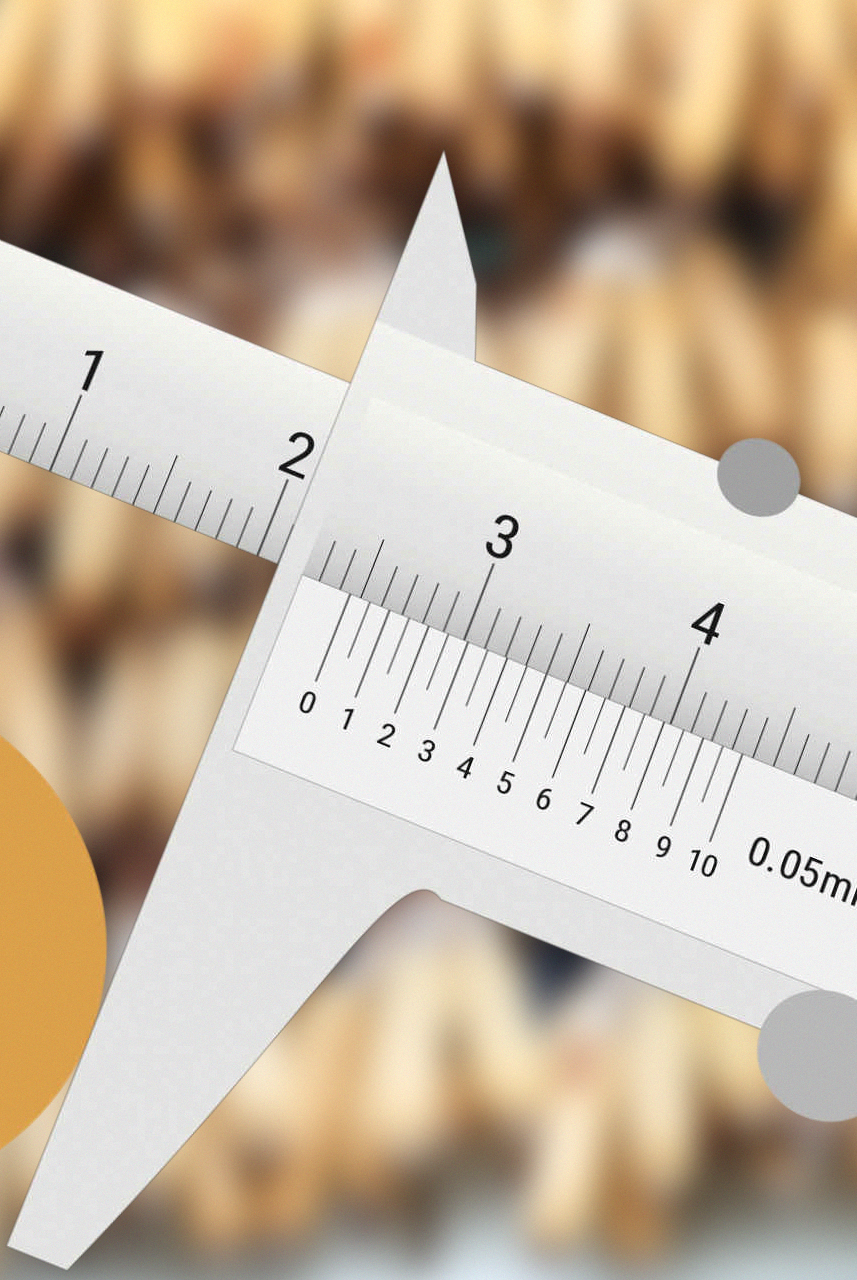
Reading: **24.5** mm
